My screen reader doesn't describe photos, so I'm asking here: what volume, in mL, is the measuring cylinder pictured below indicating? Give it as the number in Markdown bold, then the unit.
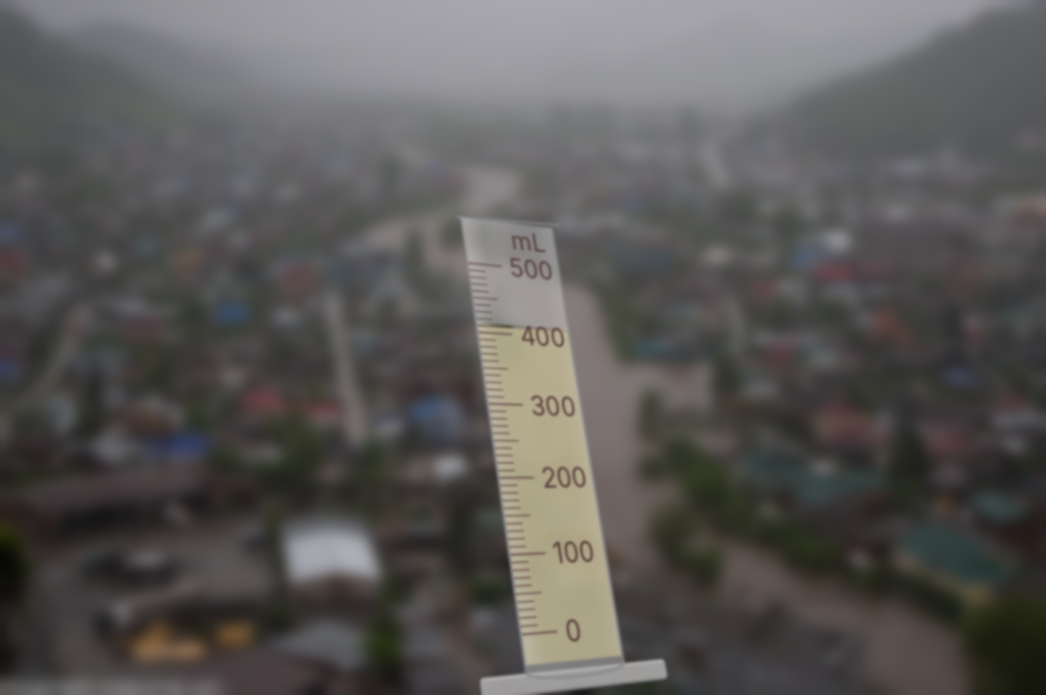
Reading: **410** mL
